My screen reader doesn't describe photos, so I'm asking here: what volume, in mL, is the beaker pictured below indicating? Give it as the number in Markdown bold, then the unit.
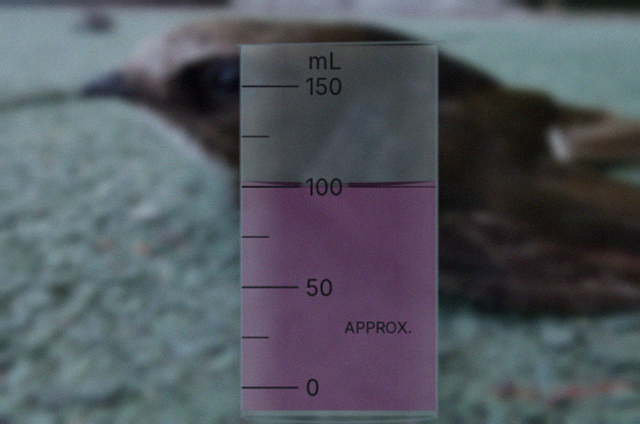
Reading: **100** mL
